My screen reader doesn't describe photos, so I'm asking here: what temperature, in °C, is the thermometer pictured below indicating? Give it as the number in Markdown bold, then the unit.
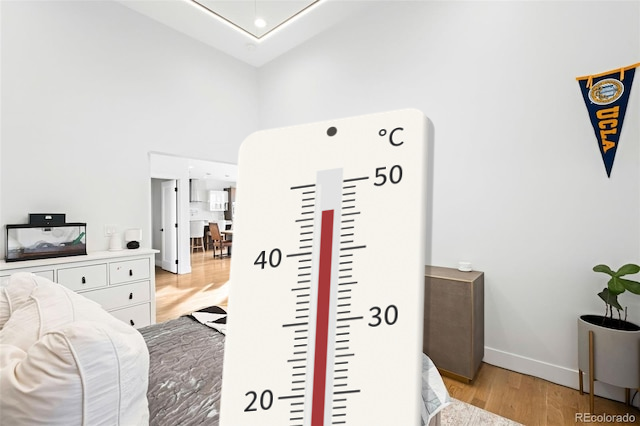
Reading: **46** °C
